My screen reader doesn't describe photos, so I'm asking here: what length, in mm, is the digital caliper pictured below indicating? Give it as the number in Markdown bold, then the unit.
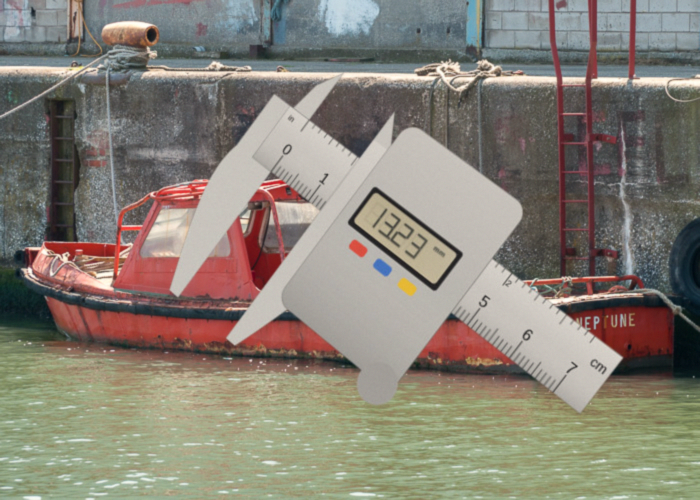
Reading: **13.23** mm
